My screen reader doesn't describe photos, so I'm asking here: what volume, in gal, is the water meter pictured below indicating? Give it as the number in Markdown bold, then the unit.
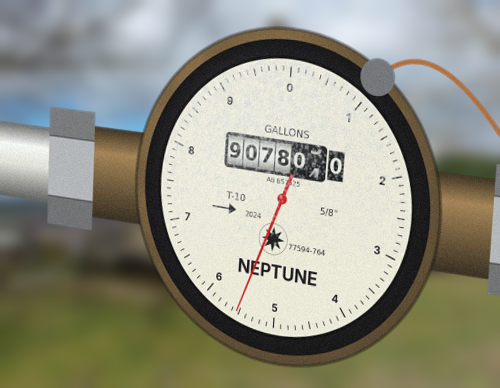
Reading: **9078035.5** gal
